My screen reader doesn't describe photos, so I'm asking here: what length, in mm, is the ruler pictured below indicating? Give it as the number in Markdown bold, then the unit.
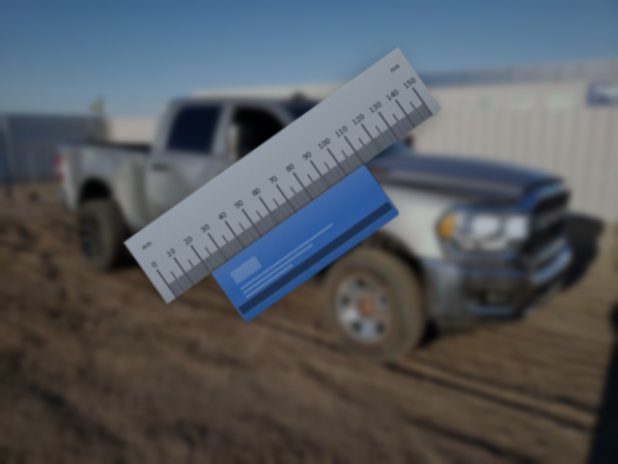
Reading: **90** mm
